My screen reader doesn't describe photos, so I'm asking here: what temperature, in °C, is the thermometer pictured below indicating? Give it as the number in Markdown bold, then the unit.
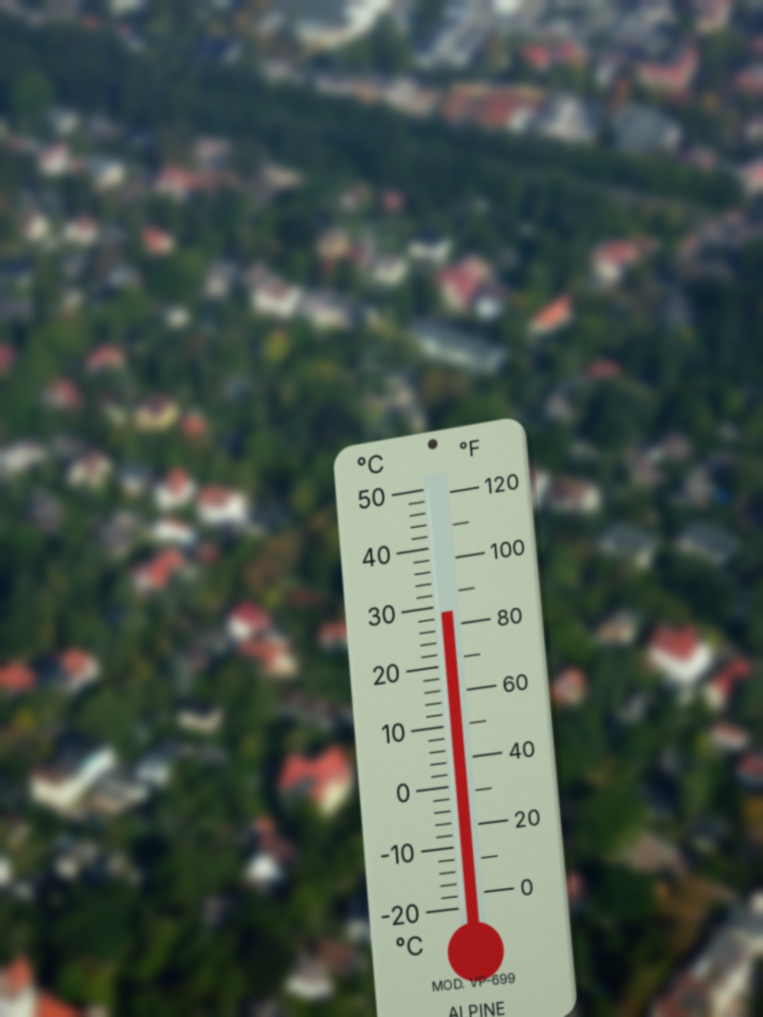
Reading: **29** °C
